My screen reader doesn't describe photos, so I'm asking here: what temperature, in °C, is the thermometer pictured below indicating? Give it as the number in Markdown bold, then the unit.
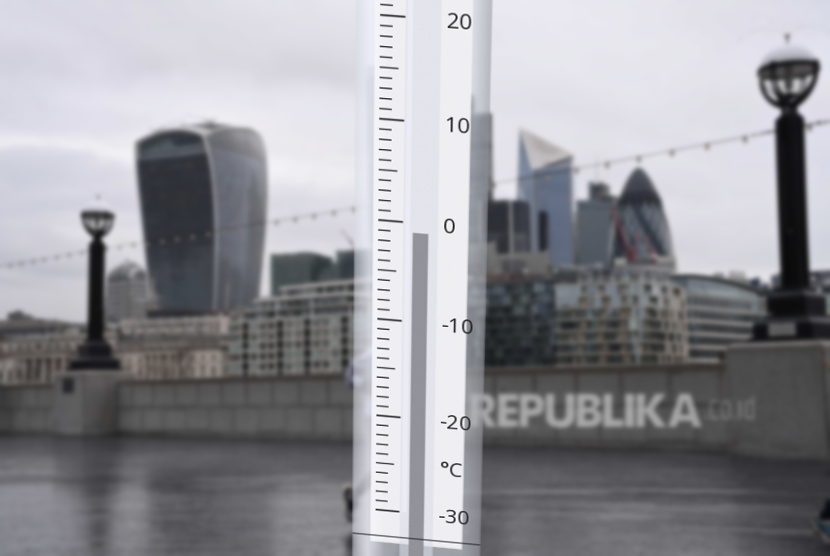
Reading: **-1** °C
